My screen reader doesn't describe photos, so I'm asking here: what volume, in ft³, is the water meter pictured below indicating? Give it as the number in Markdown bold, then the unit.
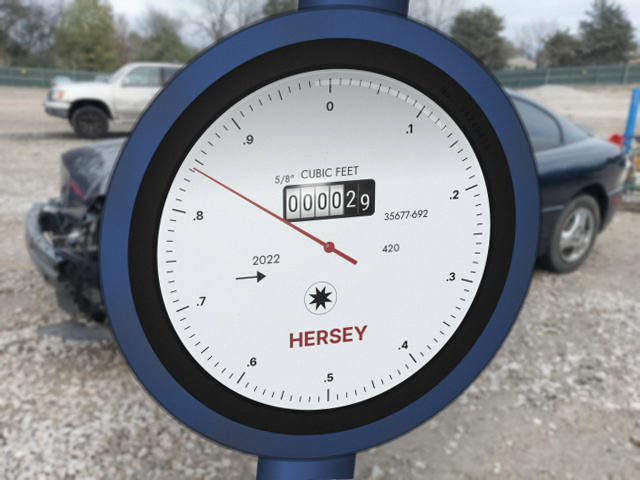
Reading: **28.84** ft³
